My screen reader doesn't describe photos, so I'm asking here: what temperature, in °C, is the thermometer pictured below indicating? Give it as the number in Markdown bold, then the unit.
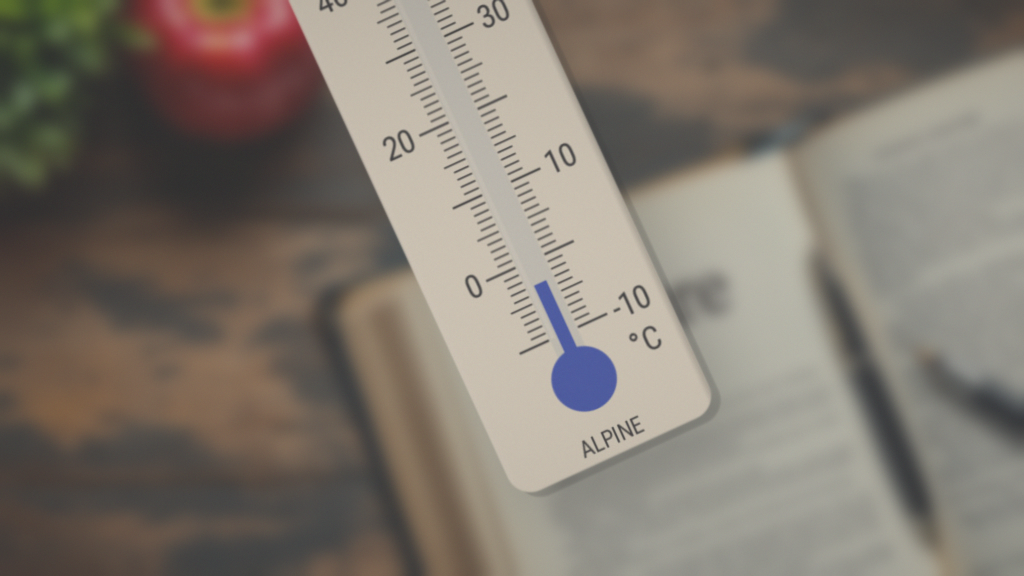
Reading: **-3** °C
